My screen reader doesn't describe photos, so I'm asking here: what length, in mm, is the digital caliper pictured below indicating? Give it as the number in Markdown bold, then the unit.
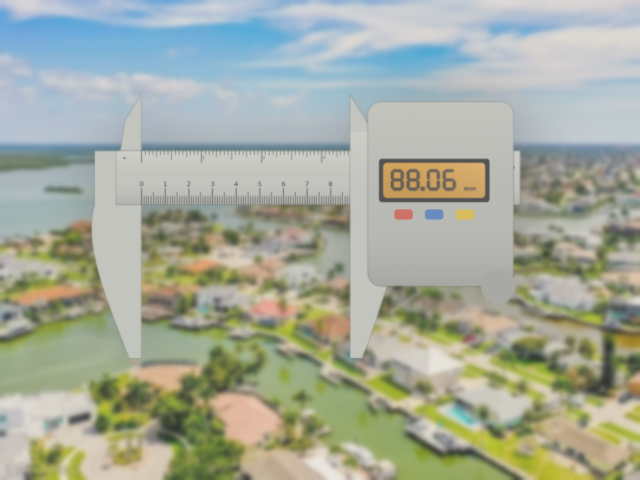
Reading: **88.06** mm
